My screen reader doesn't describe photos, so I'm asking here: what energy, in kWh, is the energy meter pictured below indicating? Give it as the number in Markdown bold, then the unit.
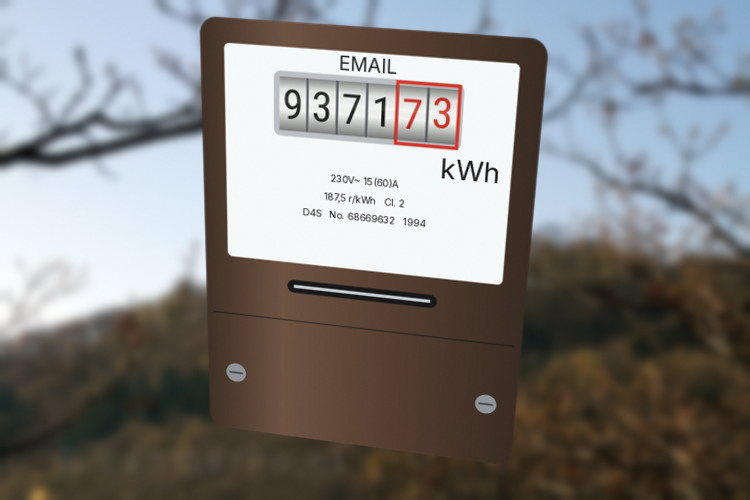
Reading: **9371.73** kWh
